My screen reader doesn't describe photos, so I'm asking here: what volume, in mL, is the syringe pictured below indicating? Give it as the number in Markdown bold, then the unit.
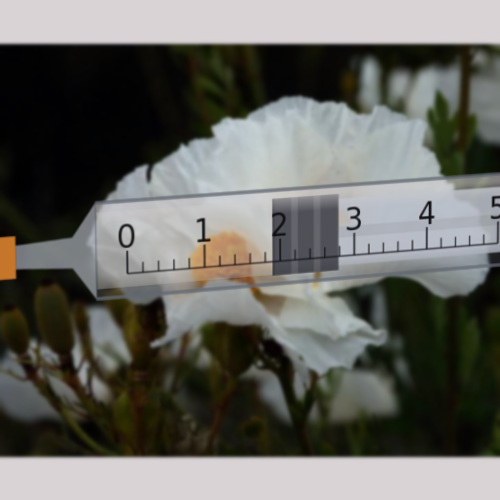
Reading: **1.9** mL
